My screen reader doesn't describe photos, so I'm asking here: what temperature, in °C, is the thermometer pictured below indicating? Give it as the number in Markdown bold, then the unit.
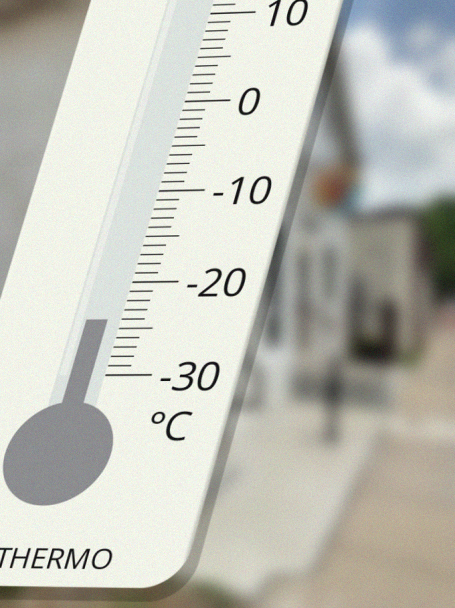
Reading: **-24** °C
